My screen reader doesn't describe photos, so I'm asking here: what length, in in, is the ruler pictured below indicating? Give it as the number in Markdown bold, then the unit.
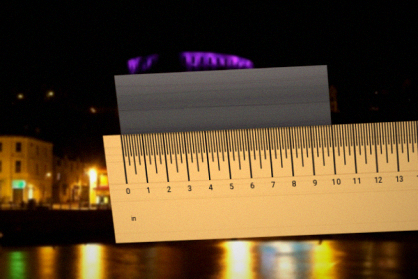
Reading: **10** in
